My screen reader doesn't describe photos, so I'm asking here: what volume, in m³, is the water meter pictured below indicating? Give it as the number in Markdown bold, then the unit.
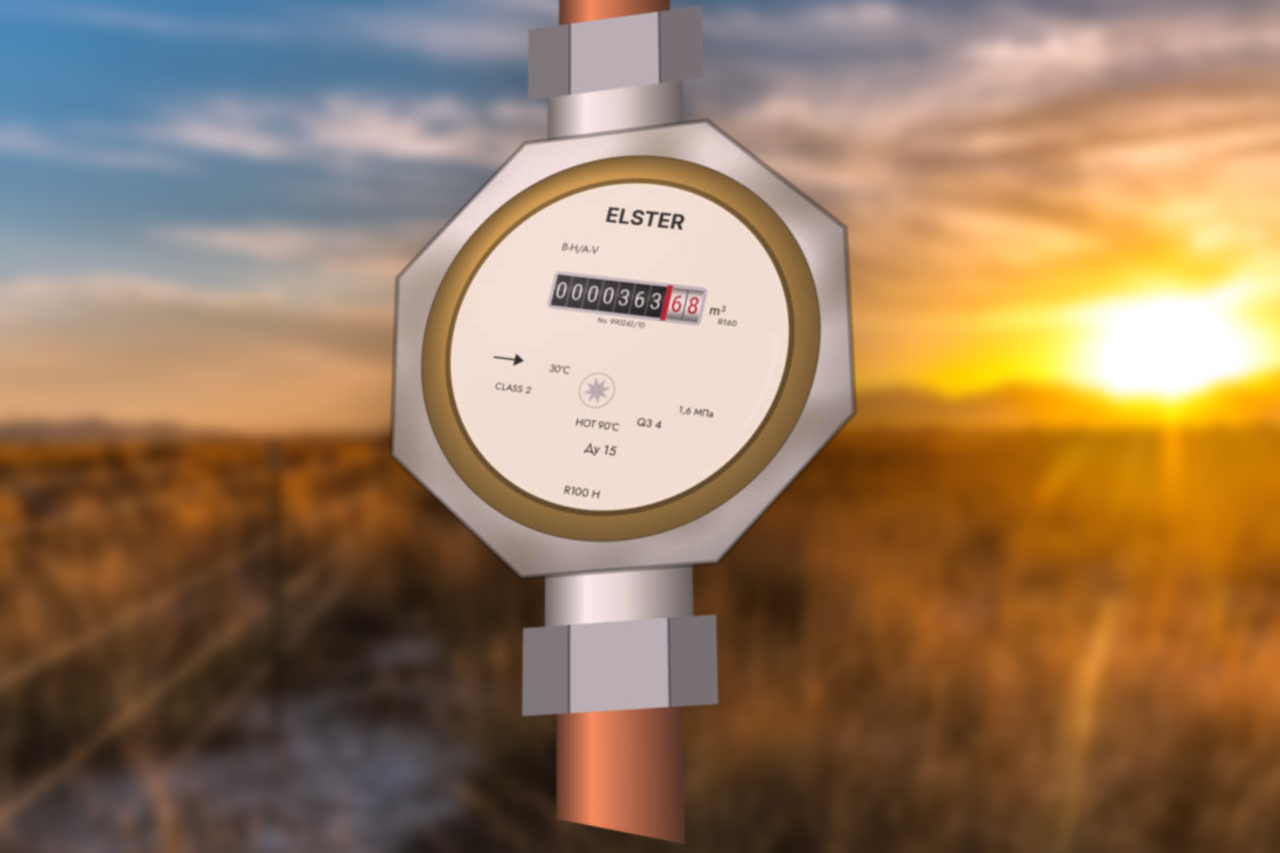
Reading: **363.68** m³
